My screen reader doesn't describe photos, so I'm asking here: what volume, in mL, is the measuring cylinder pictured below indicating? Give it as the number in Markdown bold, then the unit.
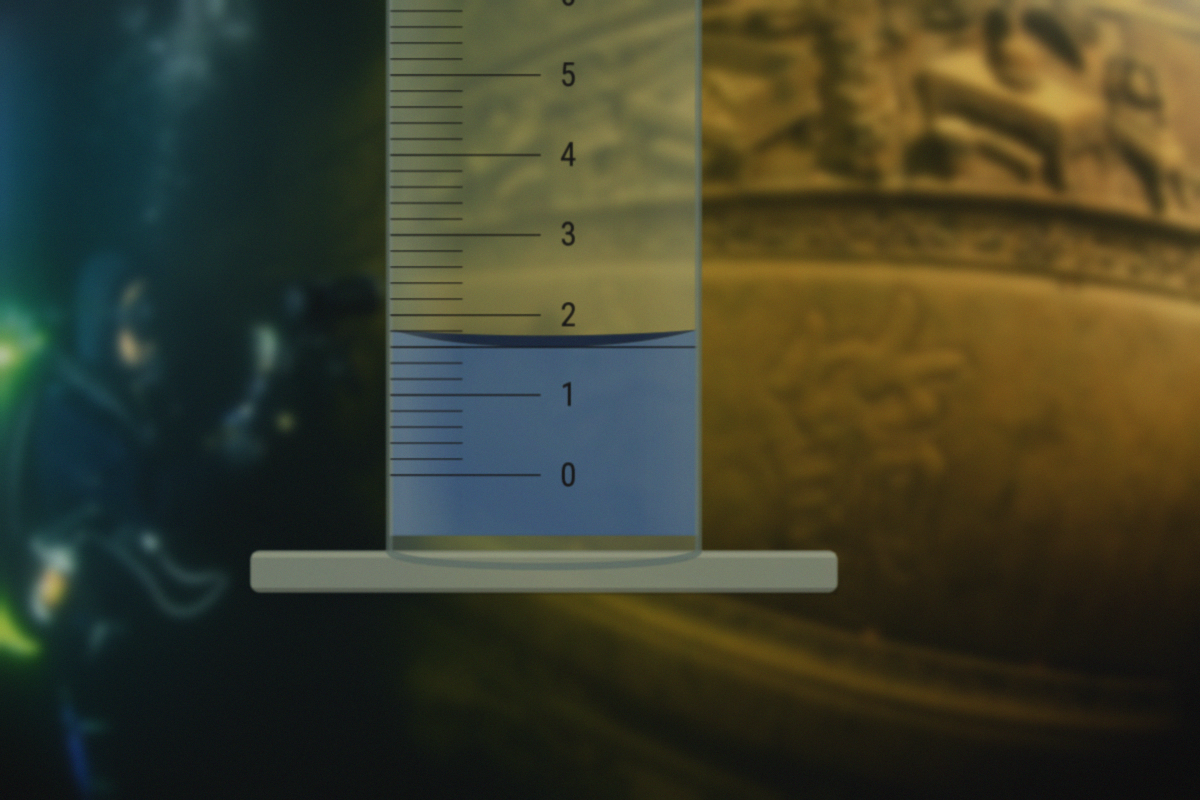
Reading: **1.6** mL
